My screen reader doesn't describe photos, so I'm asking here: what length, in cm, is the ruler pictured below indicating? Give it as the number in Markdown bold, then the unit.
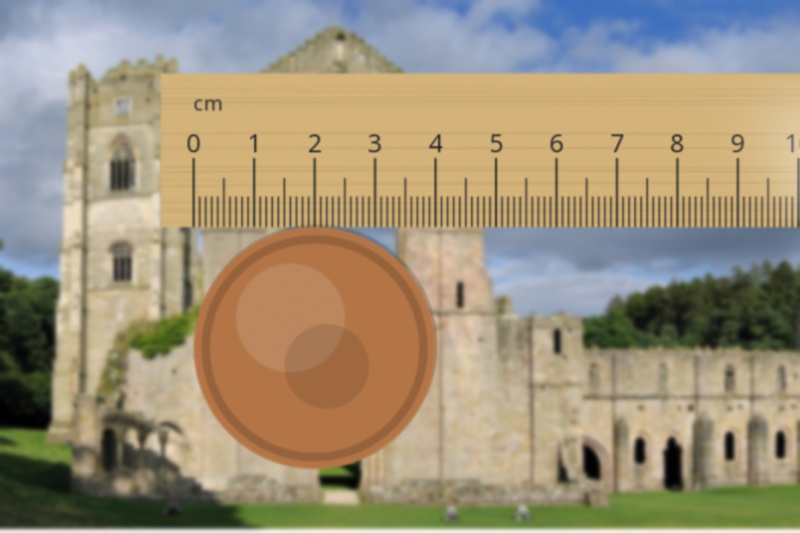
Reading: **4** cm
